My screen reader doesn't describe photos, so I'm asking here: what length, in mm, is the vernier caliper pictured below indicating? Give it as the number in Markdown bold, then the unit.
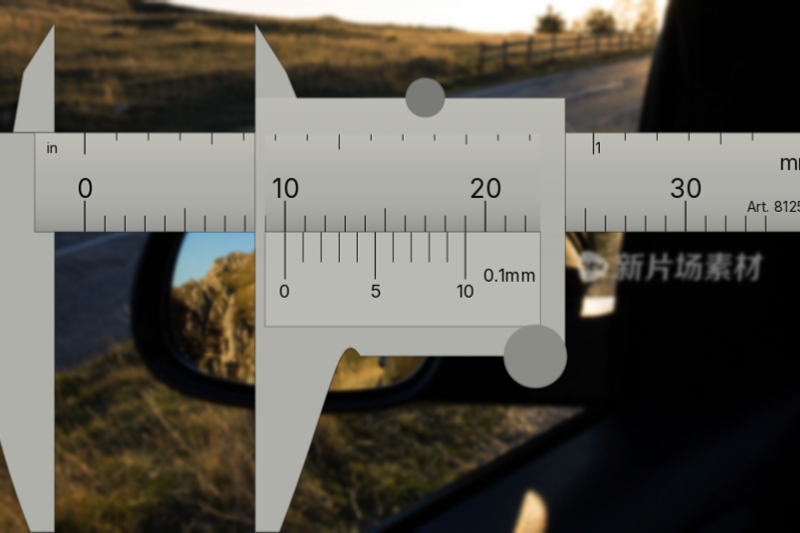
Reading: **10.0** mm
